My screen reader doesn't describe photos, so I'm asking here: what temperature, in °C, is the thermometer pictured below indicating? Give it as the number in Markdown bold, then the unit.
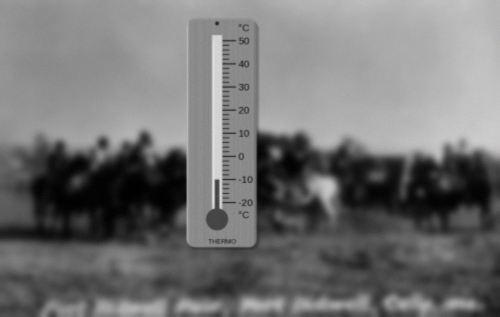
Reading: **-10** °C
